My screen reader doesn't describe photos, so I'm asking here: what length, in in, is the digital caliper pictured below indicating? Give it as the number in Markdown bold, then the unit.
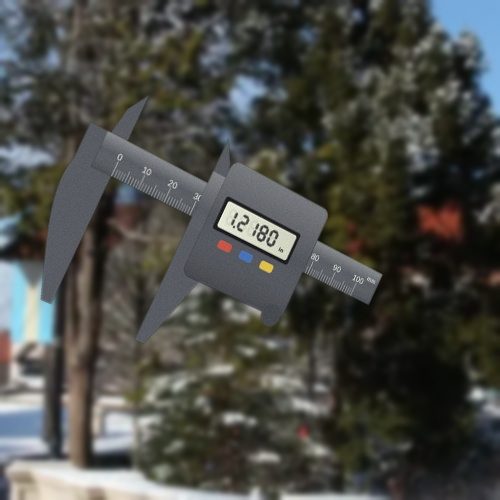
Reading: **1.2180** in
